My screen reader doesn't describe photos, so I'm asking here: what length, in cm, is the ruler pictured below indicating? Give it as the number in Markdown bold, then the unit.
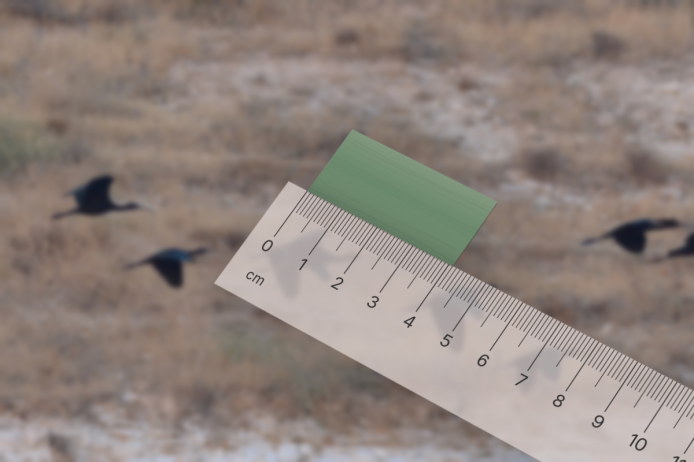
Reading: **4.1** cm
